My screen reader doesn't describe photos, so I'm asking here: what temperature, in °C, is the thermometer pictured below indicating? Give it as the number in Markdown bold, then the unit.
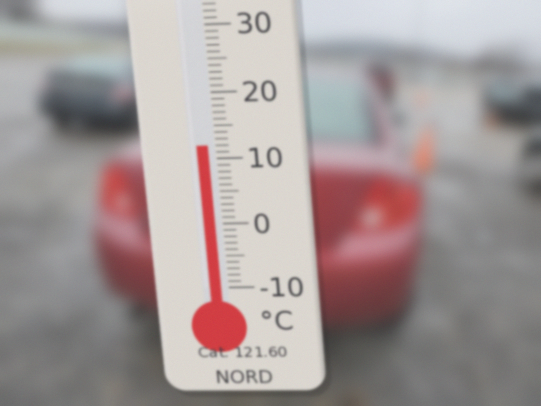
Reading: **12** °C
